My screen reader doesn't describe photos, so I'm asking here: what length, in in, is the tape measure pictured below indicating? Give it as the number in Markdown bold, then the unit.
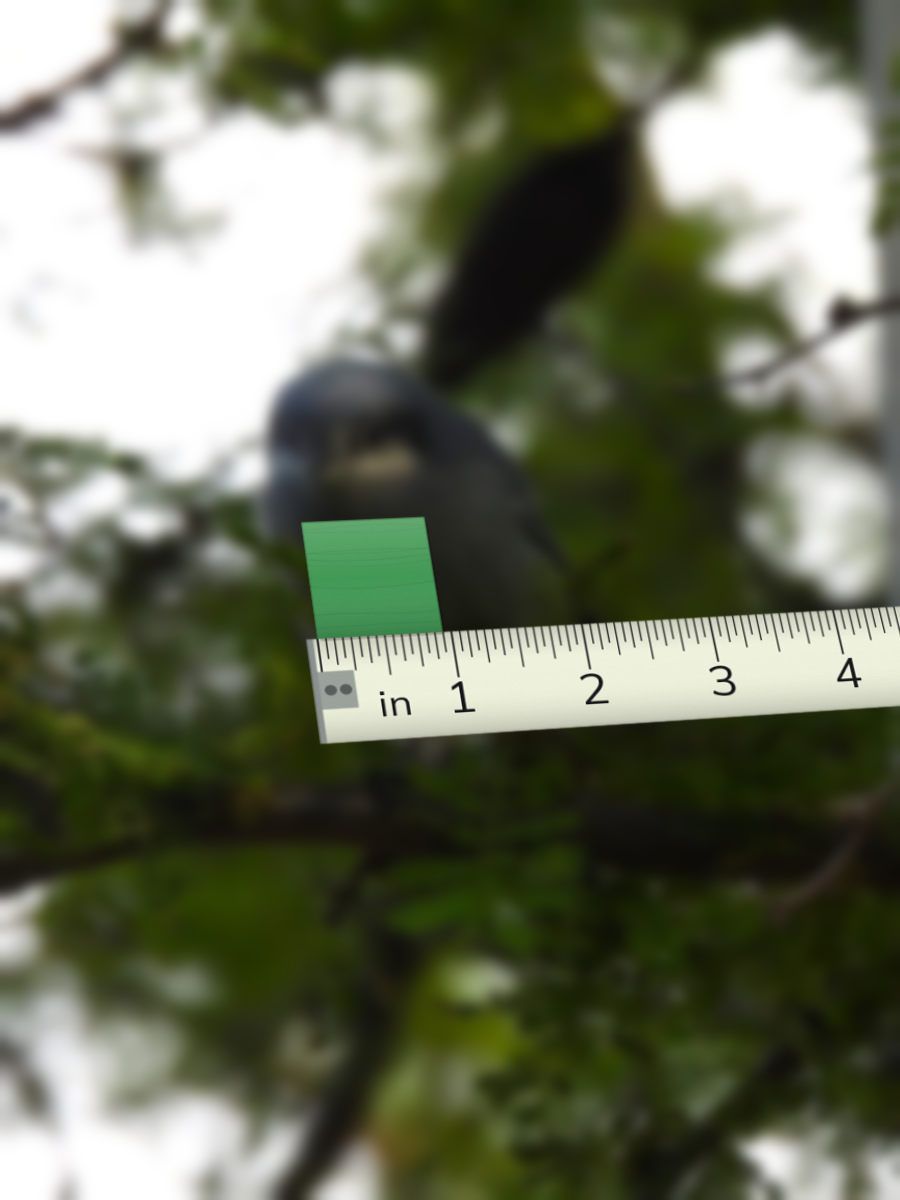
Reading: **0.9375** in
